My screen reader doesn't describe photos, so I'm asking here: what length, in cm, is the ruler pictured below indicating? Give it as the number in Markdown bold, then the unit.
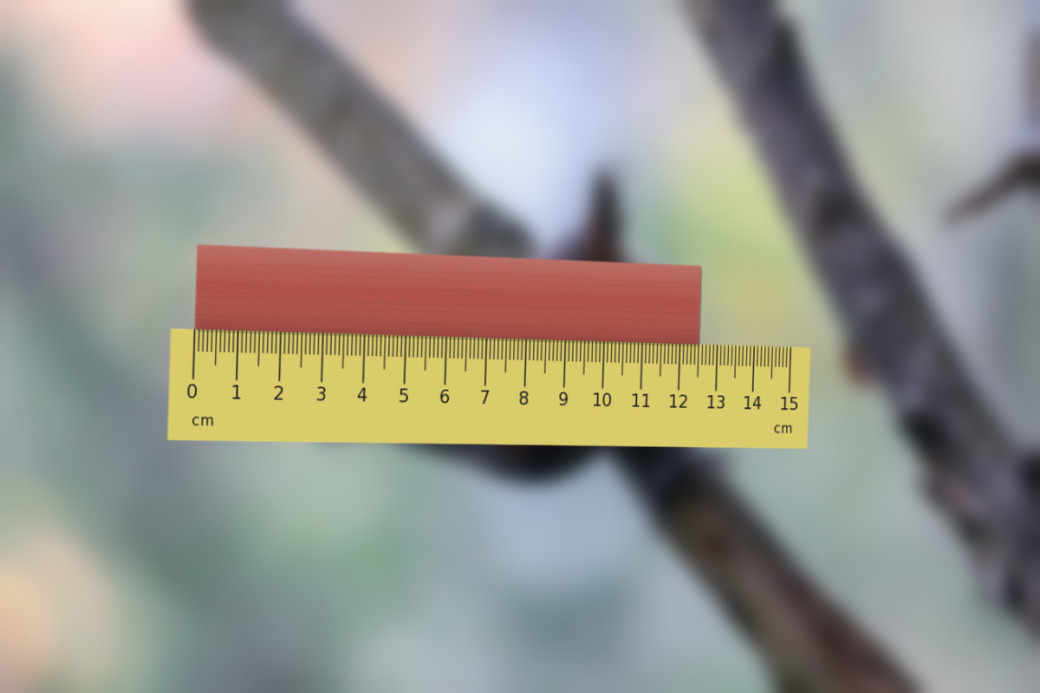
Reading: **12.5** cm
